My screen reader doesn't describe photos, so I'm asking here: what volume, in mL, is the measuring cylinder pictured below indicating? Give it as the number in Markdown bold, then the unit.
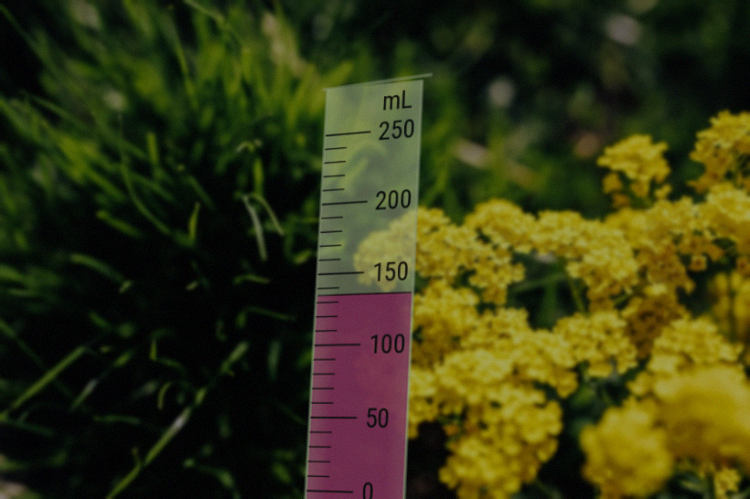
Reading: **135** mL
